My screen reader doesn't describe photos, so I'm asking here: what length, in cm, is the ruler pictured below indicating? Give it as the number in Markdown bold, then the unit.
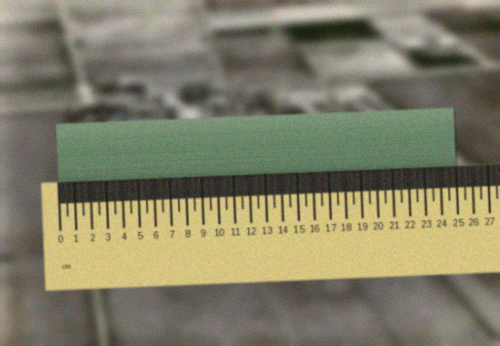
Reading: **25** cm
